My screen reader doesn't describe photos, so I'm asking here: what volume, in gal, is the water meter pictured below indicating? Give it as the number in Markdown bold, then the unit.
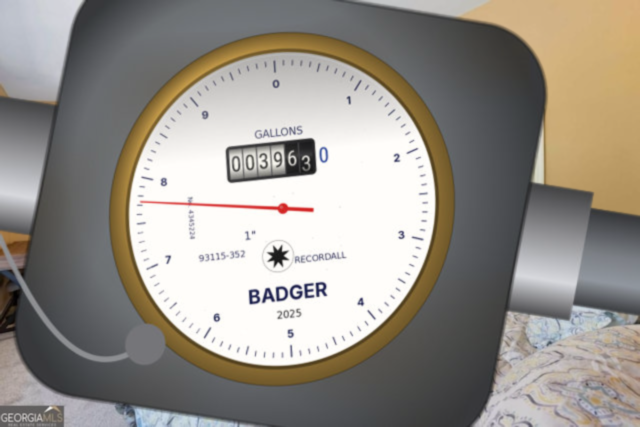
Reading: **39627.7** gal
